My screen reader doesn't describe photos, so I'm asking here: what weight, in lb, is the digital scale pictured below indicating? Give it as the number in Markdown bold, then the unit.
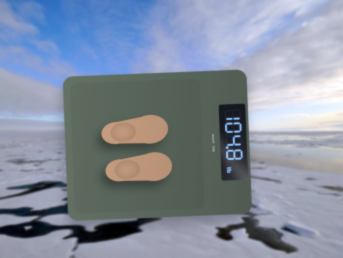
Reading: **104.8** lb
